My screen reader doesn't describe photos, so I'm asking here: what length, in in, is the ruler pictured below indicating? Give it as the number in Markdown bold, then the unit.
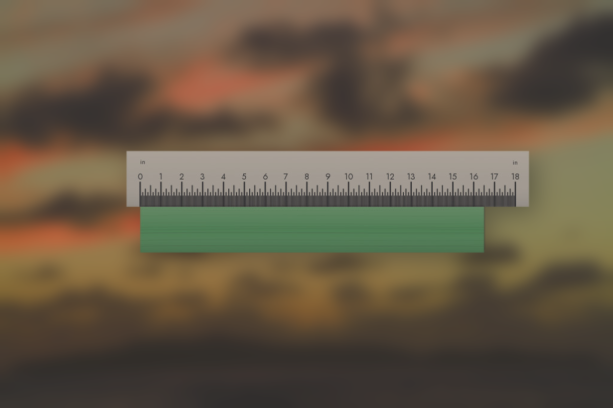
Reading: **16.5** in
